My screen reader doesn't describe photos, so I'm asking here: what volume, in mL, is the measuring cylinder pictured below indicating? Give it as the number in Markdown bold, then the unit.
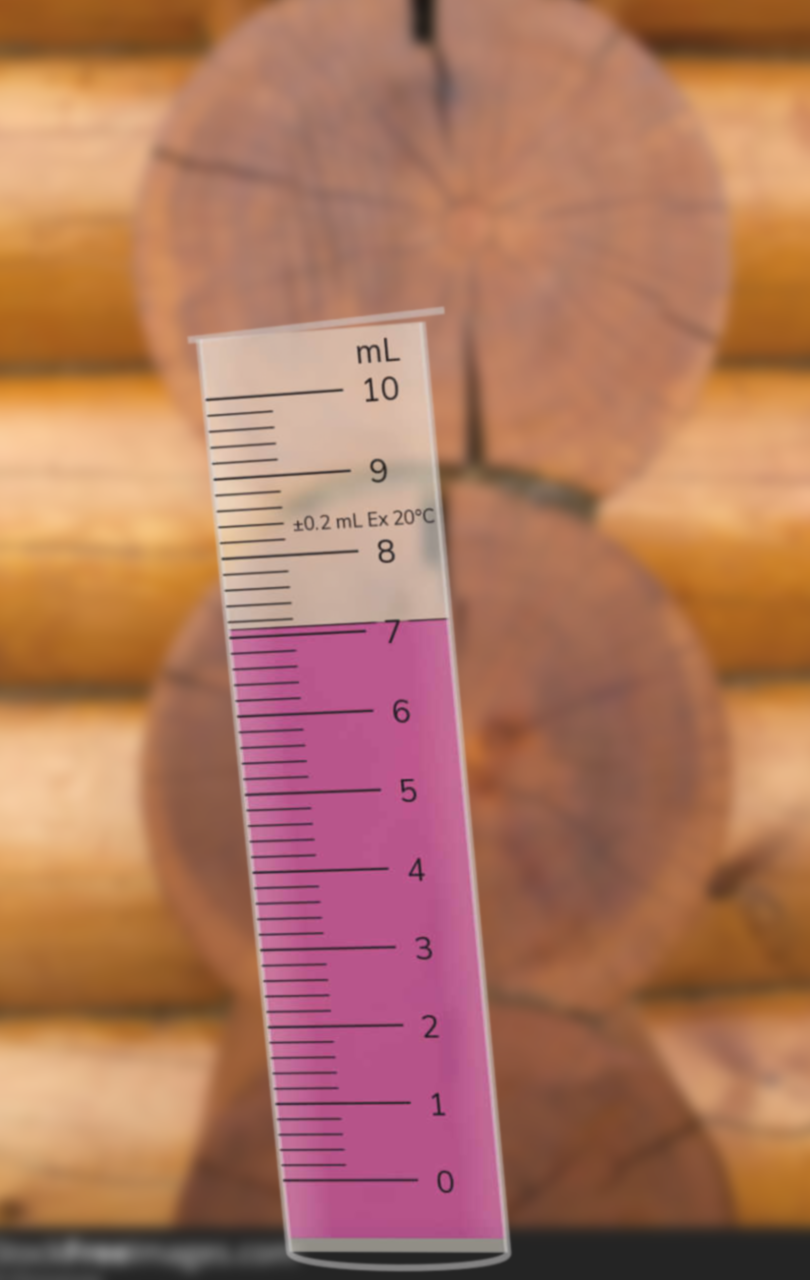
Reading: **7.1** mL
